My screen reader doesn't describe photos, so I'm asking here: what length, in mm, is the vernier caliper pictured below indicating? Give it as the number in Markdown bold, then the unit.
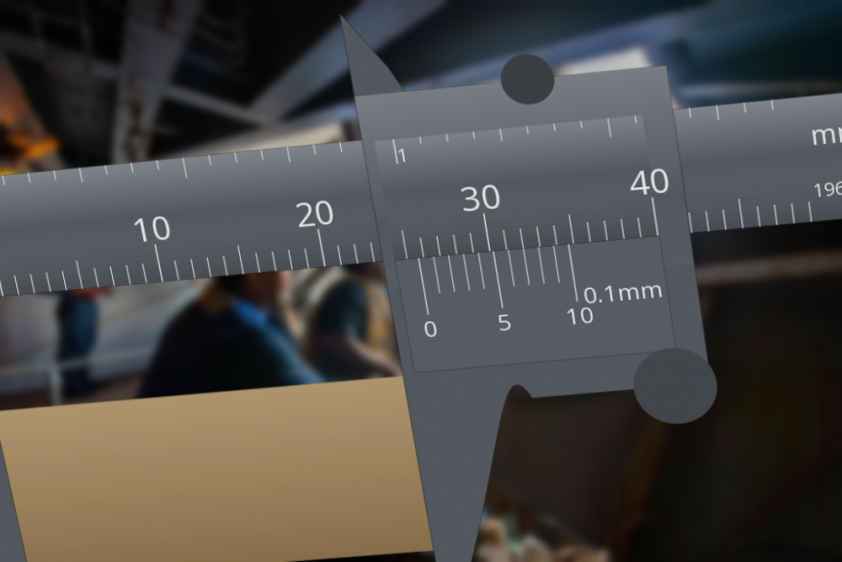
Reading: **25.7** mm
